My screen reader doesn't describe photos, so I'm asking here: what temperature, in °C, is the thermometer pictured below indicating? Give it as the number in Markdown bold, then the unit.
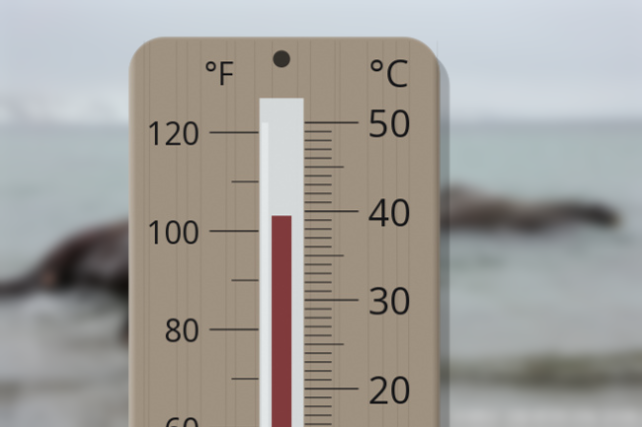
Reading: **39.5** °C
